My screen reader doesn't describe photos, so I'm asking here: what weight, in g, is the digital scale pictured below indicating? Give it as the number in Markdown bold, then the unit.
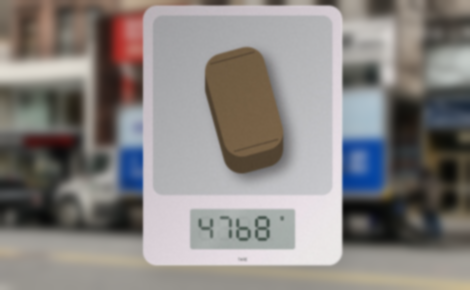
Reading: **4768** g
